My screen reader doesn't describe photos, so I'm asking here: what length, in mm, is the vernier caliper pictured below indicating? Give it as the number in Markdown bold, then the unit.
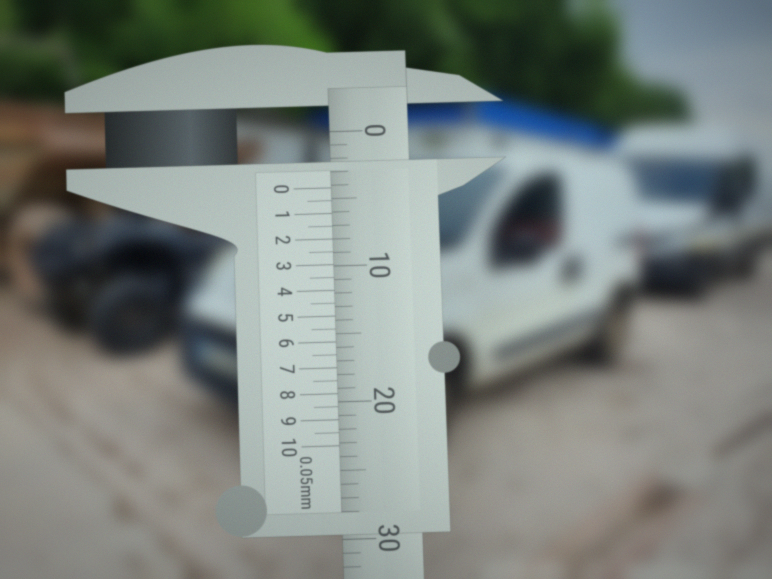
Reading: **4.2** mm
